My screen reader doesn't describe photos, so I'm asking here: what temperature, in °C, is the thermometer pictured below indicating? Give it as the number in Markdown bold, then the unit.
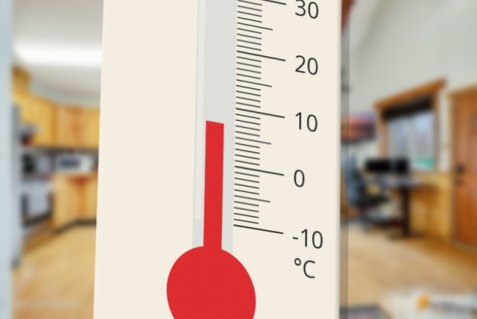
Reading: **7** °C
